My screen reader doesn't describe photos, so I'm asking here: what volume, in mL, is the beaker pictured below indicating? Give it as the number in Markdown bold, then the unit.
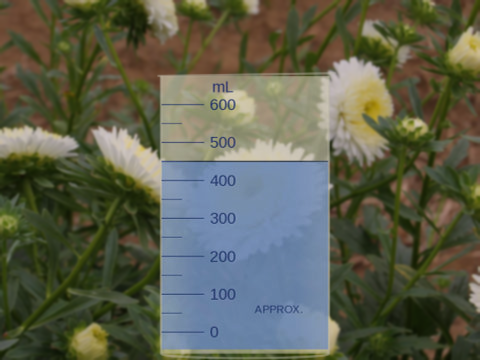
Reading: **450** mL
